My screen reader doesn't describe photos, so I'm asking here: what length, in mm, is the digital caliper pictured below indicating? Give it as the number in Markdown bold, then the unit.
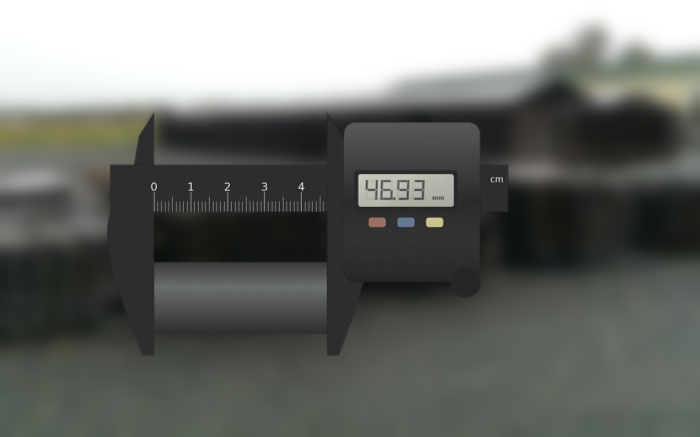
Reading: **46.93** mm
